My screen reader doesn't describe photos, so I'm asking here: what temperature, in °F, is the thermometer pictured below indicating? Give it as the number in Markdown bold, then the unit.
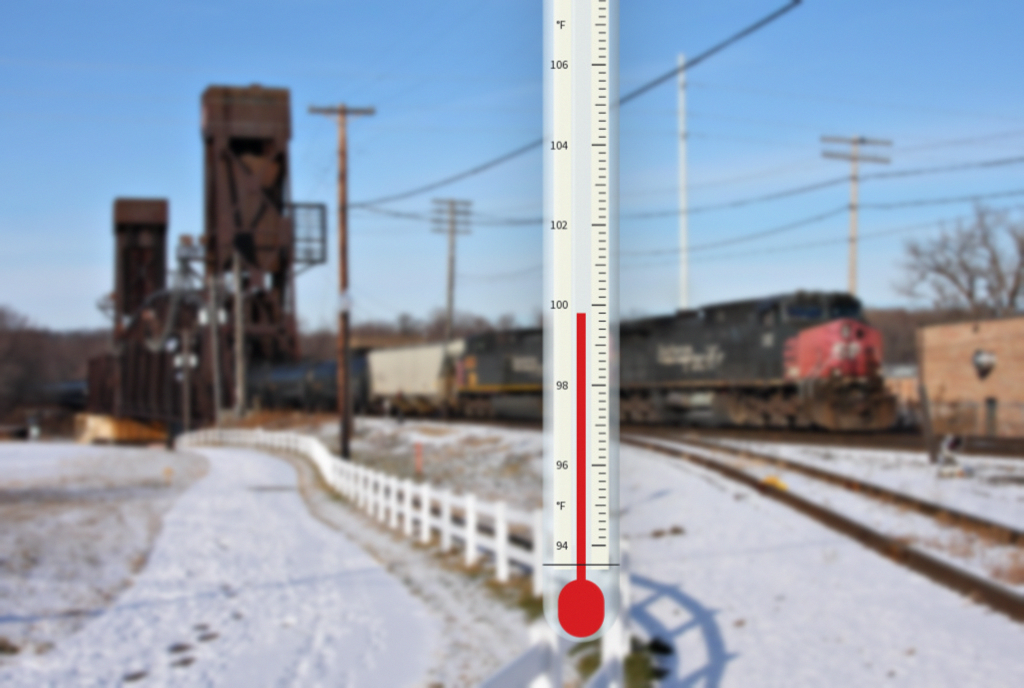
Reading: **99.8** °F
